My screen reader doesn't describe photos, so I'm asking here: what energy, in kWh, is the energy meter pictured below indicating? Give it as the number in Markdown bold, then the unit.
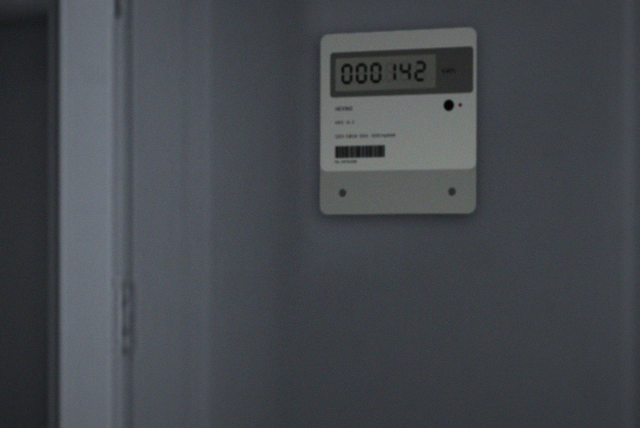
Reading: **142** kWh
